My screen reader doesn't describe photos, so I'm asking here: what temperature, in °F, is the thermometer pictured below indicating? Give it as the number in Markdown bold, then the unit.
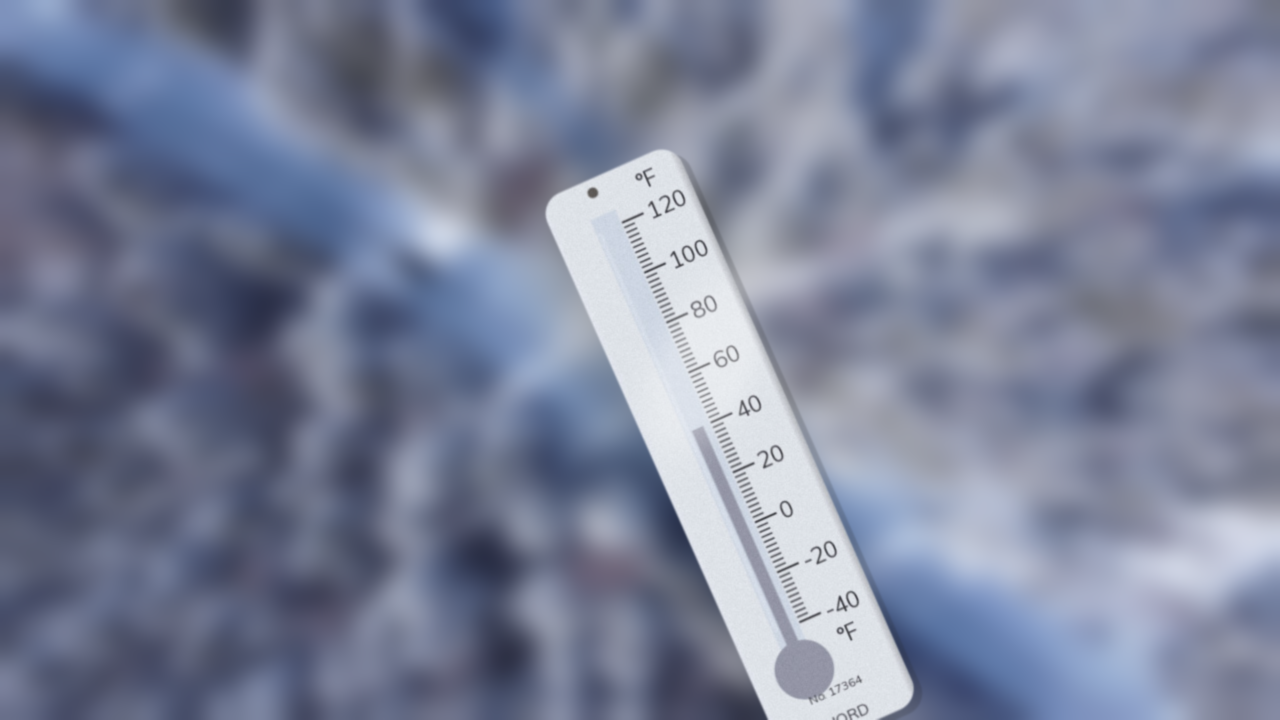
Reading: **40** °F
